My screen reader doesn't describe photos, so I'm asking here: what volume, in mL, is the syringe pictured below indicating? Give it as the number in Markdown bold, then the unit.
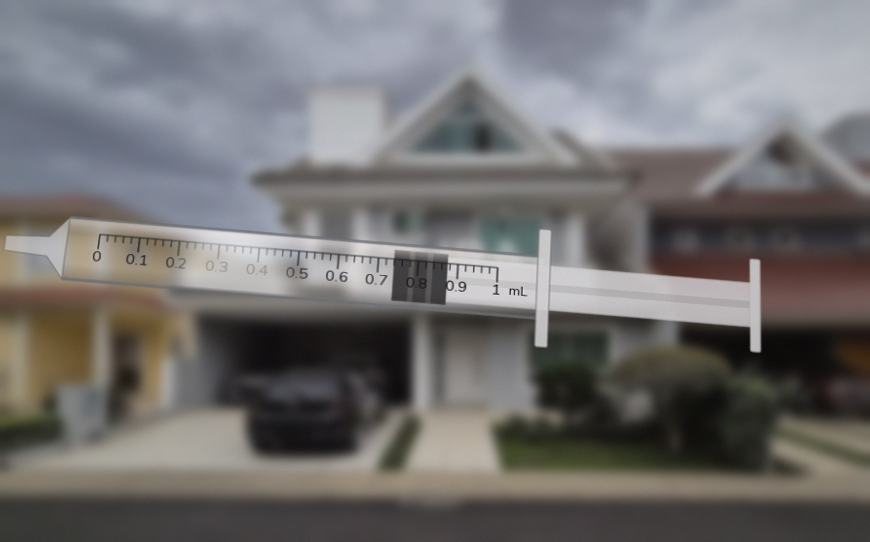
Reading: **0.74** mL
